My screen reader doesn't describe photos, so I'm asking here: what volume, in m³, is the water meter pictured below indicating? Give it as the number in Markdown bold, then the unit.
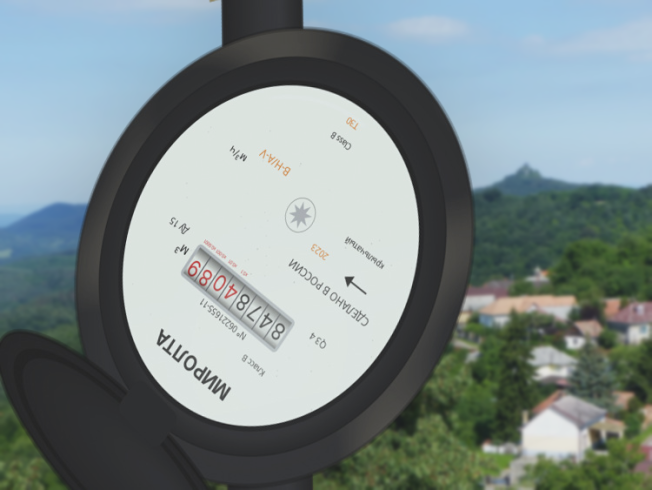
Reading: **8478.4089** m³
